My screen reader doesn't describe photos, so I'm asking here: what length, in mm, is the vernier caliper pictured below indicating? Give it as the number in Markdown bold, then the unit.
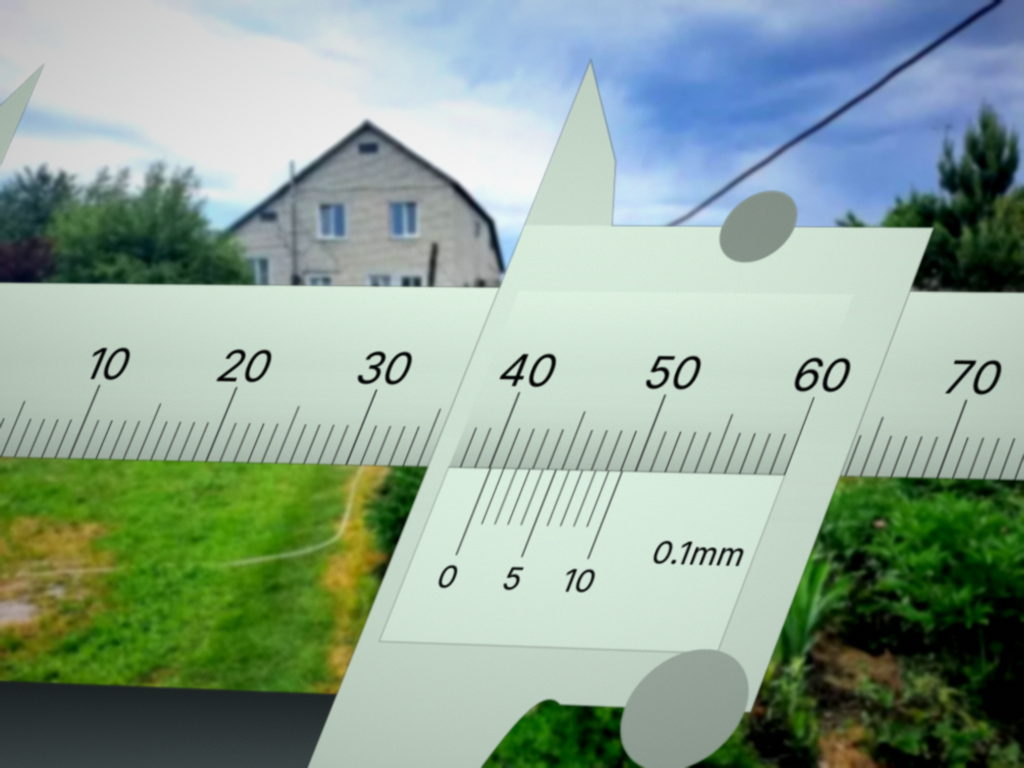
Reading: **40.1** mm
